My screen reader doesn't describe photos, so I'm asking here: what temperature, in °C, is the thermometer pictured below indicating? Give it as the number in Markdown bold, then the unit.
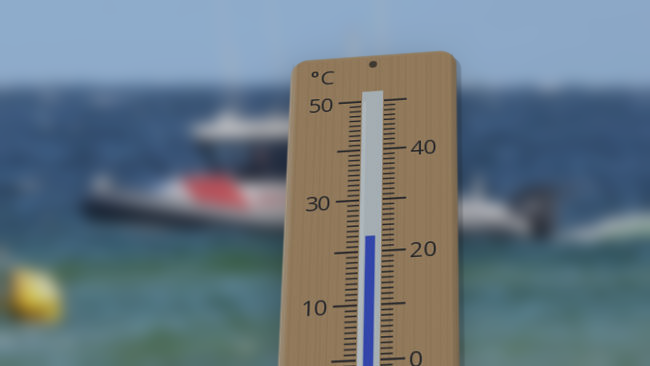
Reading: **23** °C
